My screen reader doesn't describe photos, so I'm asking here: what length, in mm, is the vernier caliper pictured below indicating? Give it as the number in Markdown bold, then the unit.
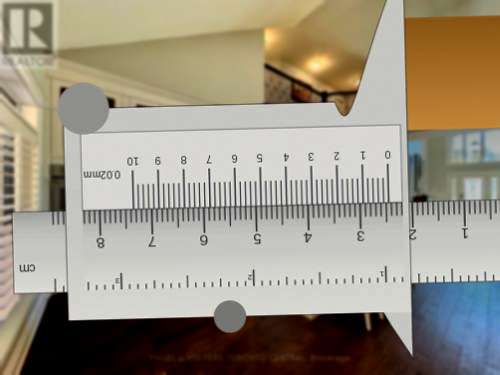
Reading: **24.5** mm
